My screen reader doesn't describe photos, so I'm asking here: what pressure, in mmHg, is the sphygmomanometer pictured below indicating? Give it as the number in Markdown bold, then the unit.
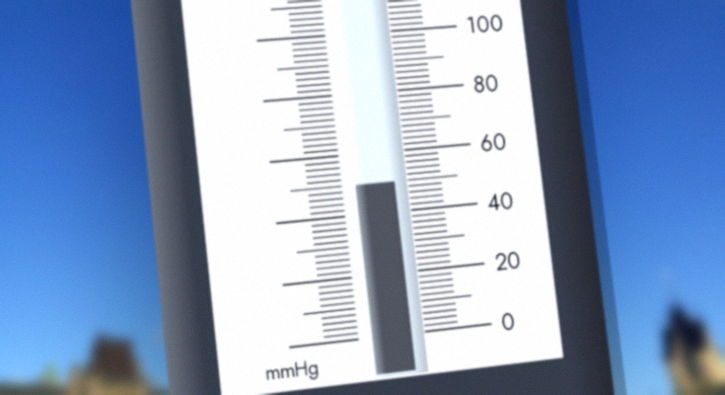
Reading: **50** mmHg
